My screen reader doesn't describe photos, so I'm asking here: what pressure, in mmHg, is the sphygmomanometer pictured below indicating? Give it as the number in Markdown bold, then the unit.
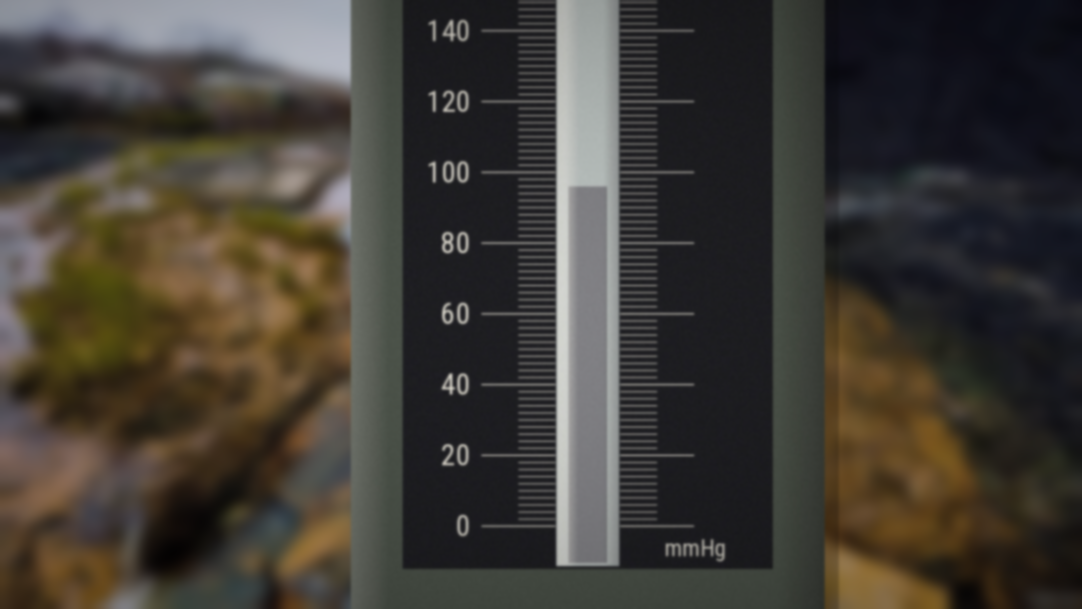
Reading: **96** mmHg
